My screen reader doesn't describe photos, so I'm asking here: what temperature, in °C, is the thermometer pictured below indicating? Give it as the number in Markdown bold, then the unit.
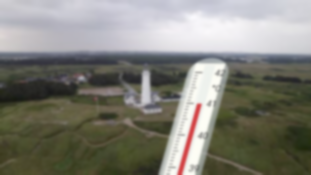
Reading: **41** °C
